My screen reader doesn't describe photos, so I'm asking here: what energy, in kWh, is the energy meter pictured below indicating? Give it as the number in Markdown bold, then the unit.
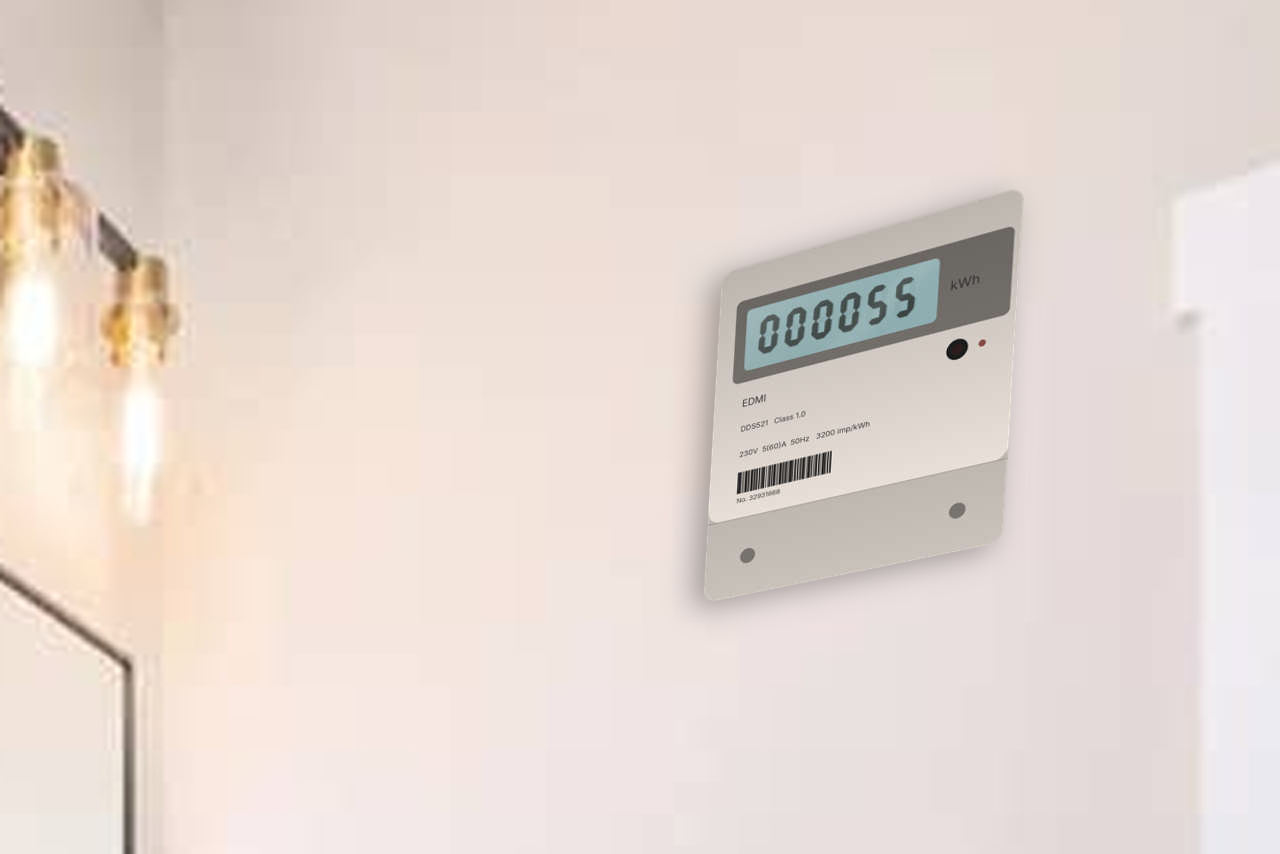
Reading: **55** kWh
